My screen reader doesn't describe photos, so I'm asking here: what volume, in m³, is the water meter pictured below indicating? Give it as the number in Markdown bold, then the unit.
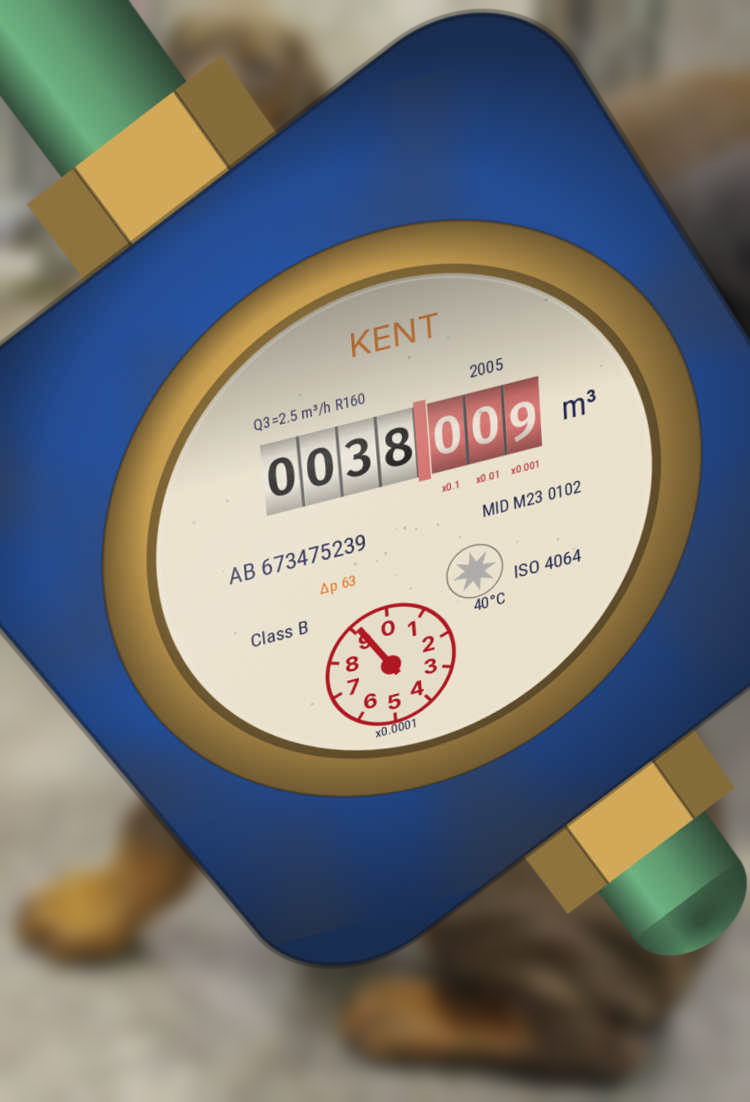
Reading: **38.0089** m³
